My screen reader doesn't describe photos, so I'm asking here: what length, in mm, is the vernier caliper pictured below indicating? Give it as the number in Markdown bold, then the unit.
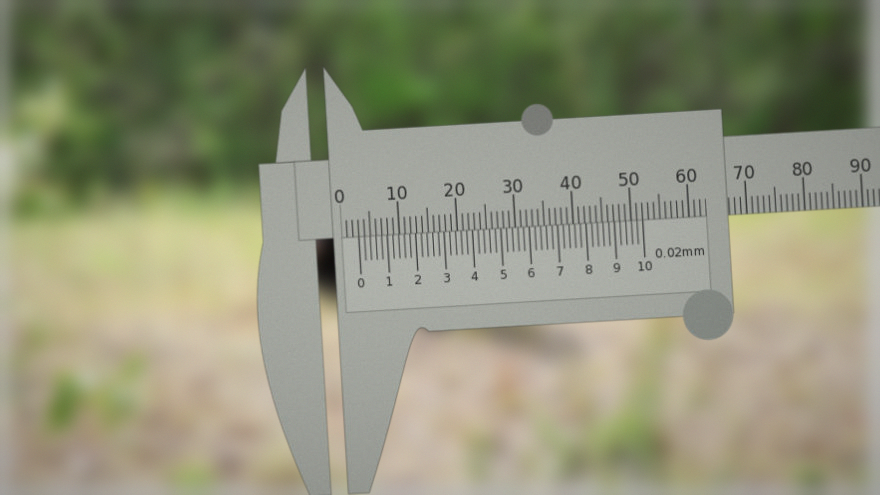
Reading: **3.0** mm
